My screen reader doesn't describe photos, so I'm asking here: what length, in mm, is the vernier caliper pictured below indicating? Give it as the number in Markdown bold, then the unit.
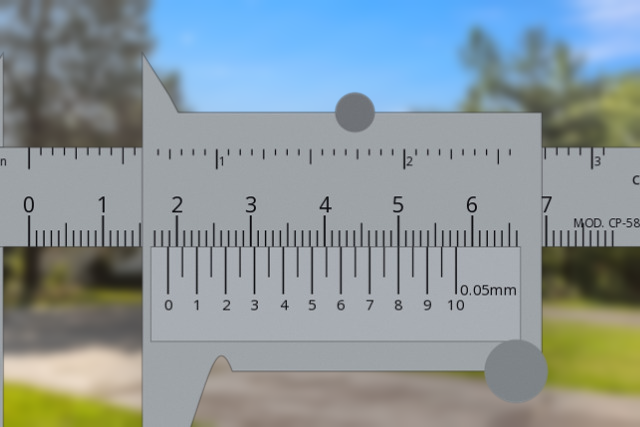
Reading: **18.8** mm
